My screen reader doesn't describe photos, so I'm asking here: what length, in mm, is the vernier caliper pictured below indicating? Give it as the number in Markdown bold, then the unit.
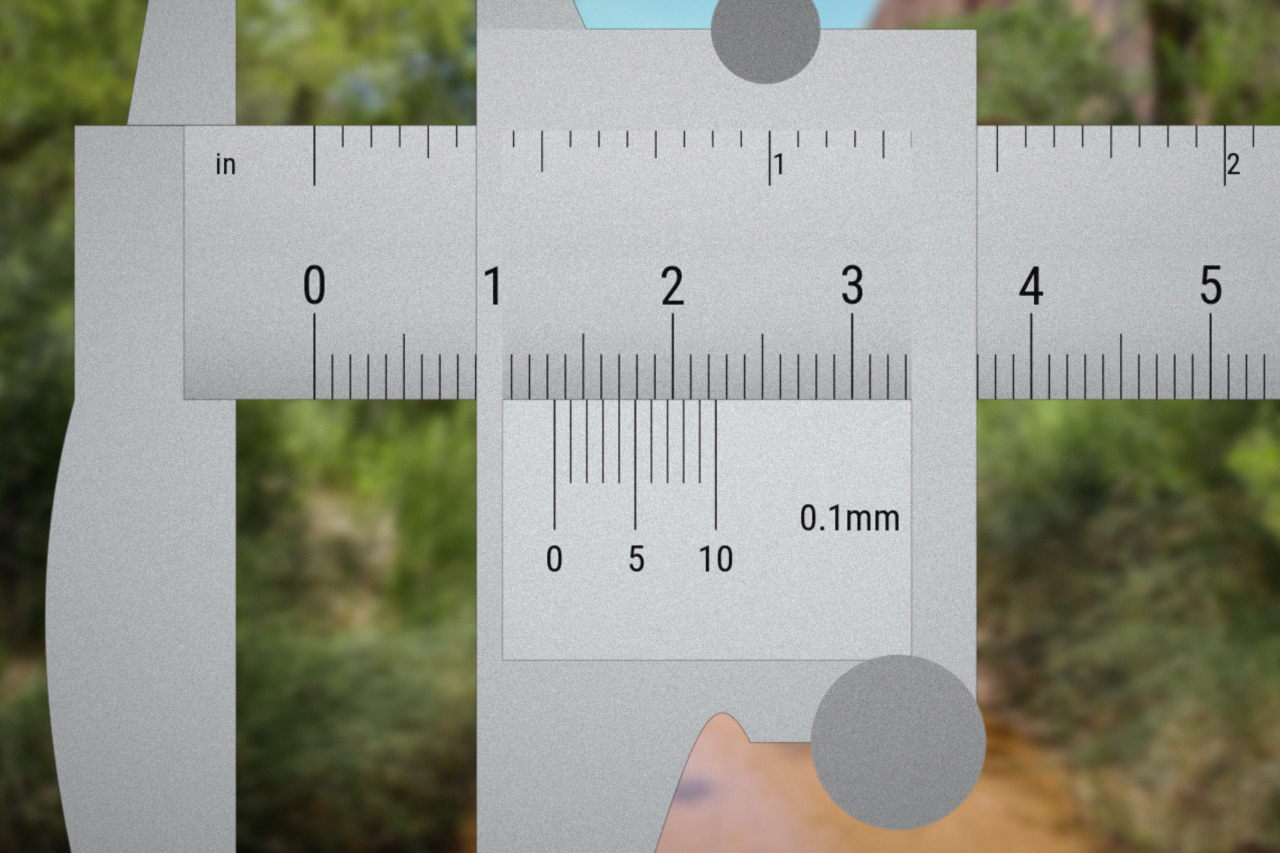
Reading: **13.4** mm
